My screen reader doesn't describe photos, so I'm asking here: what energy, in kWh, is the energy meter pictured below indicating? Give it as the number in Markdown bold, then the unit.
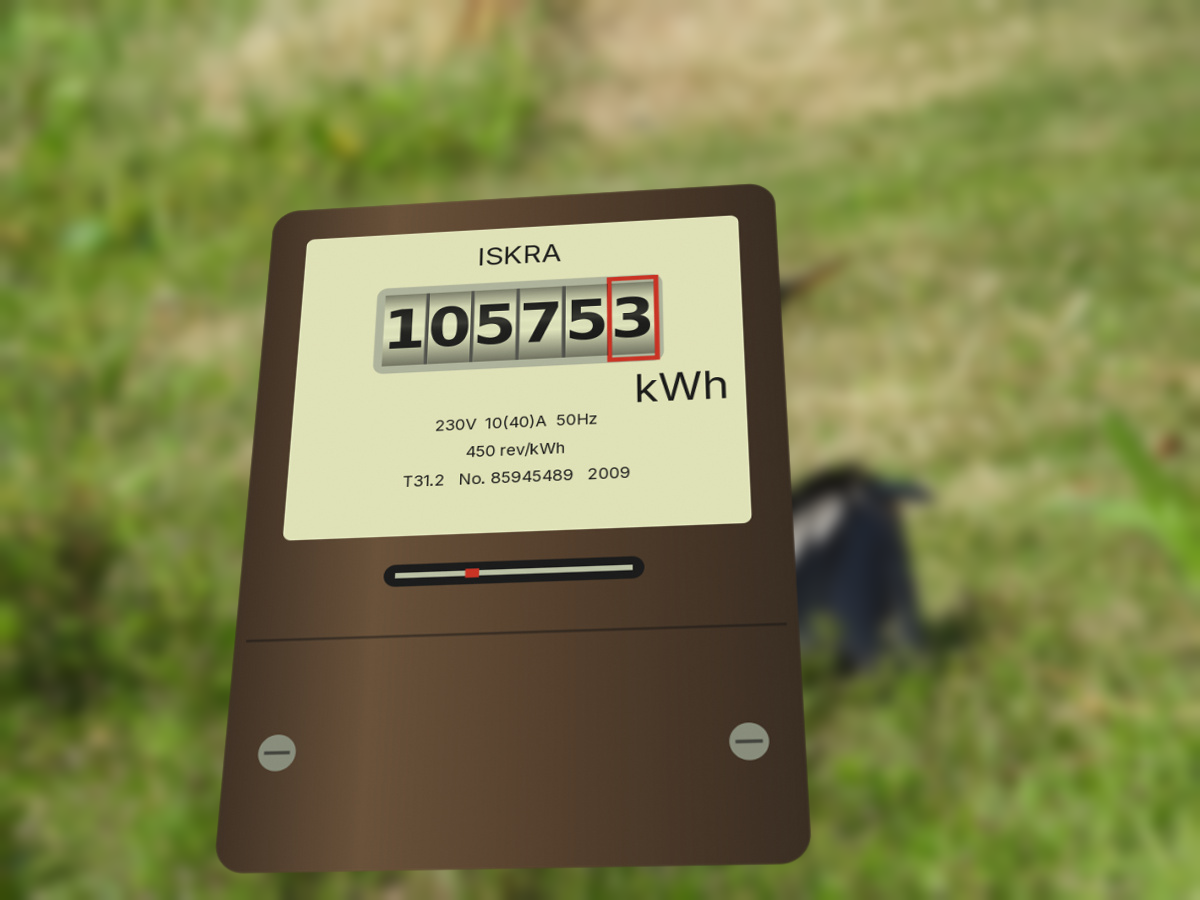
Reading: **10575.3** kWh
